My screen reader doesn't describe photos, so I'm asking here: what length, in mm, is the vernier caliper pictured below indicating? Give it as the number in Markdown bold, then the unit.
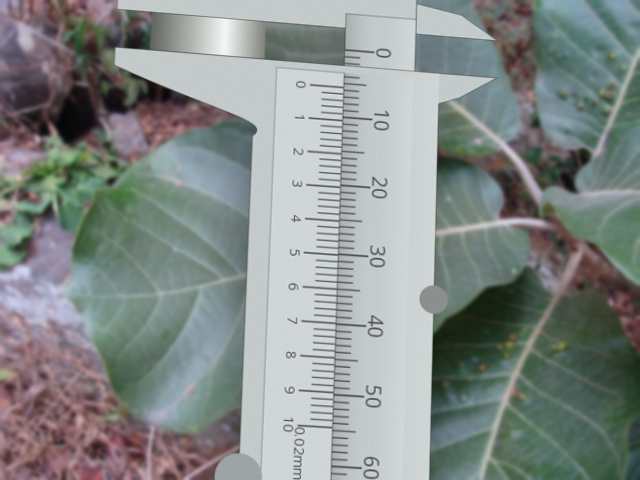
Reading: **5.6** mm
